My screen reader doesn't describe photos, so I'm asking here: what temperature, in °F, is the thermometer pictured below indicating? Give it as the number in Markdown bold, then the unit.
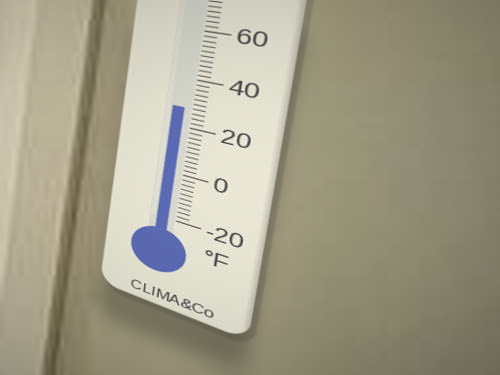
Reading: **28** °F
